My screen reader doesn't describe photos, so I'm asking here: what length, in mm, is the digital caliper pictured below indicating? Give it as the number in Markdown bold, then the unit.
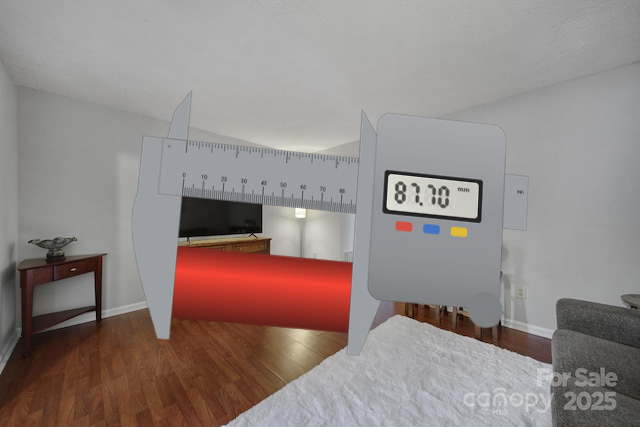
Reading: **87.70** mm
